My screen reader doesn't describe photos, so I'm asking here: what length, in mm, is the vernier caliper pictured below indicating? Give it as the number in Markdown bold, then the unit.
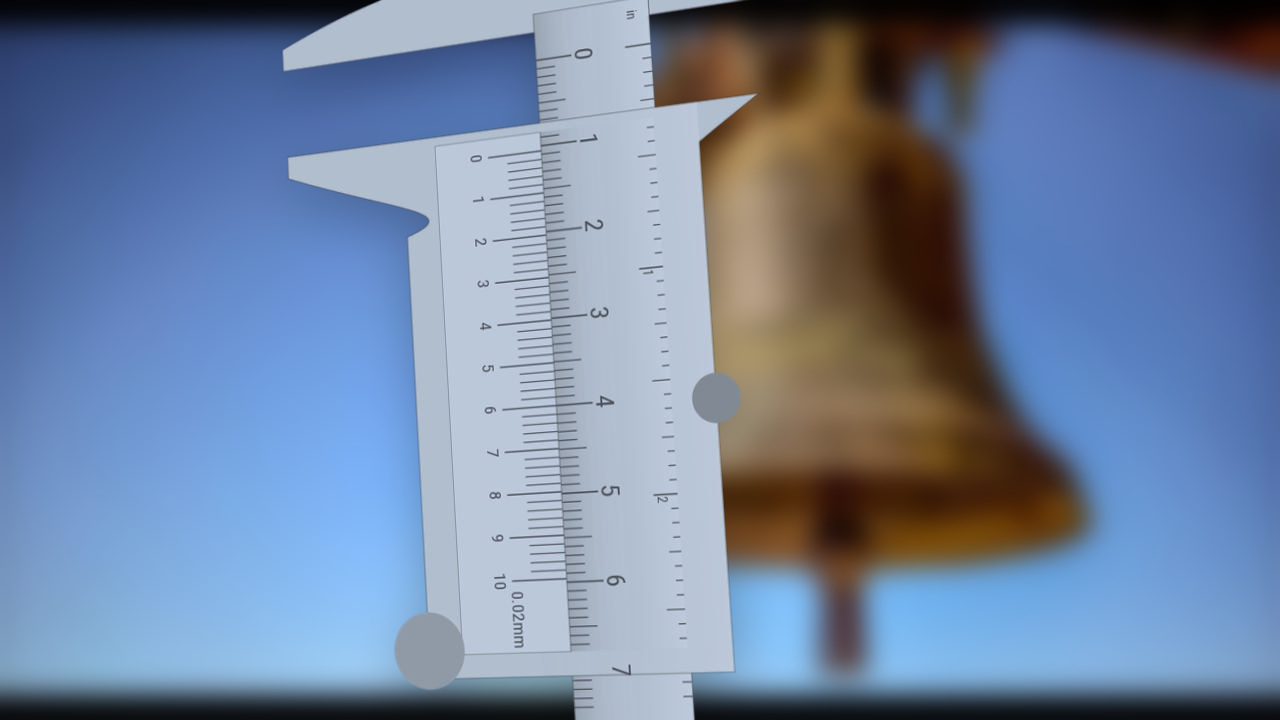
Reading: **10.6** mm
